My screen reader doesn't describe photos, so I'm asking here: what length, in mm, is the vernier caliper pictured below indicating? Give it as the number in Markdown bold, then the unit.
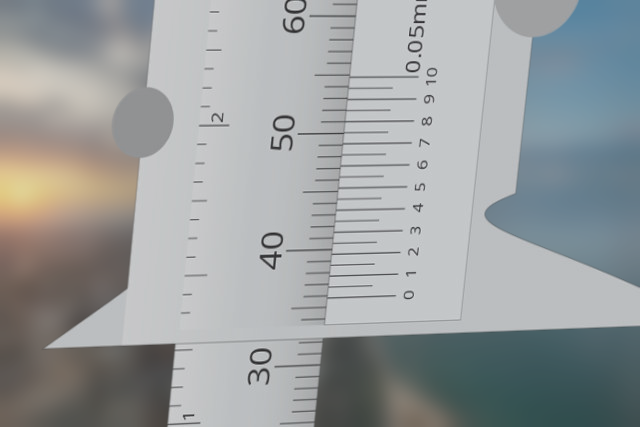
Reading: **35.8** mm
